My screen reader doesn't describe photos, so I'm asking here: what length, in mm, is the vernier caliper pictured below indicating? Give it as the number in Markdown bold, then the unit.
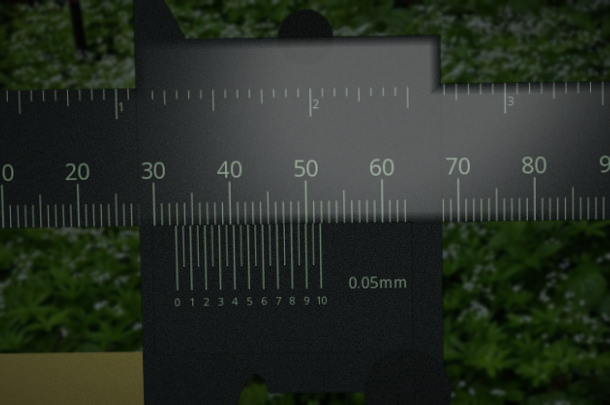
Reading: **32.8** mm
